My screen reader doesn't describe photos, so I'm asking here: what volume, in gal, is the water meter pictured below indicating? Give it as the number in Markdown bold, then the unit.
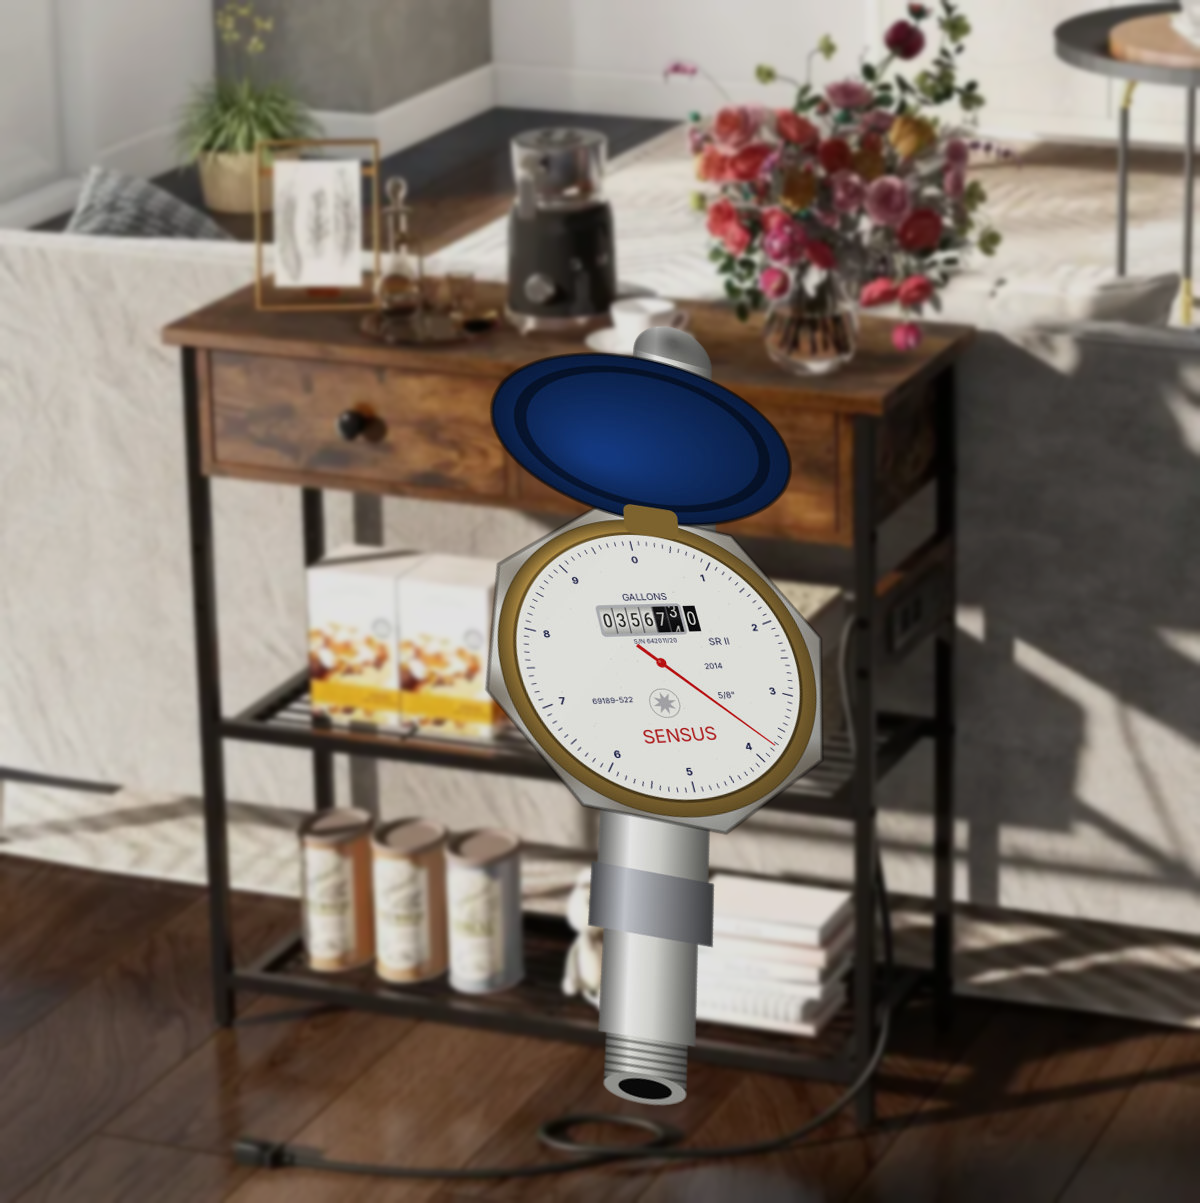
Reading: **356733.7** gal
